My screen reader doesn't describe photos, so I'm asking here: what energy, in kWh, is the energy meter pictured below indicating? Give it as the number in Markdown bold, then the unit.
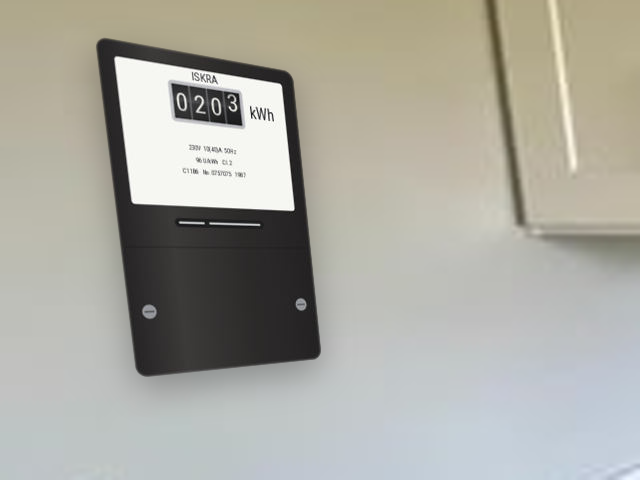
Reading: **203** kWh
